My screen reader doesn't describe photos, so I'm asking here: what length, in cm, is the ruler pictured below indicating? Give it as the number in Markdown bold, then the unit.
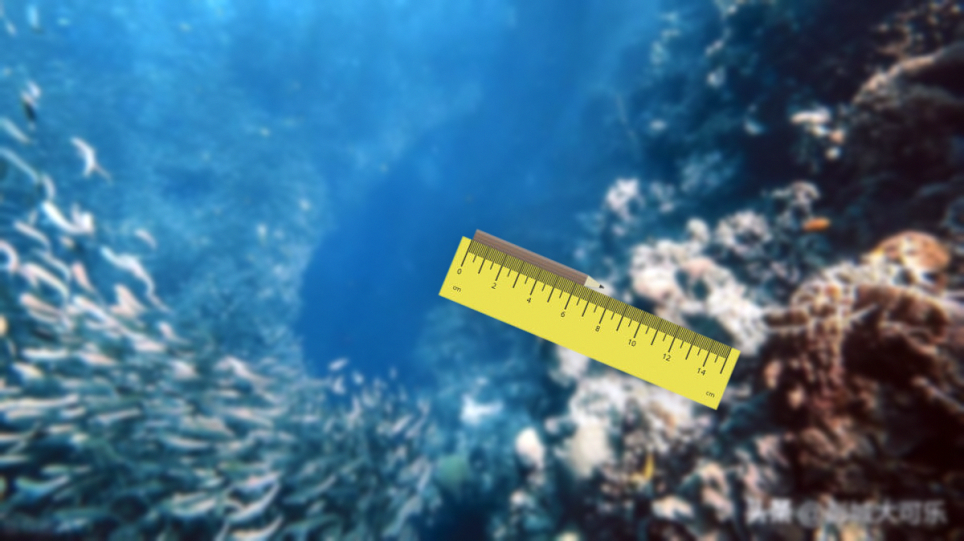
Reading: **7.5** cm
